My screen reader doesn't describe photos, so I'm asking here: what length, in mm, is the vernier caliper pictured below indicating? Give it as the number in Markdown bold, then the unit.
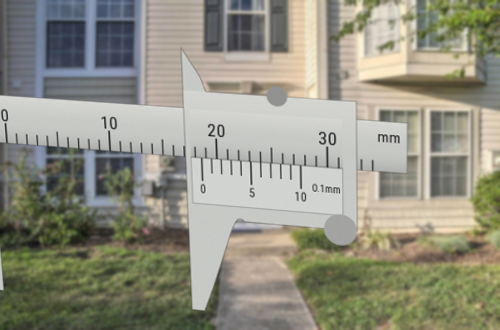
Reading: **18.6** mm
